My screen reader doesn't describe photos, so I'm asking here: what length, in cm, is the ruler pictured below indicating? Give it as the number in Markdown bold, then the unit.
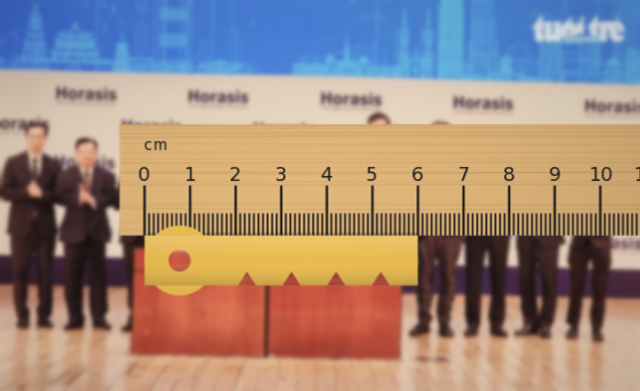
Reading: **6** cm
